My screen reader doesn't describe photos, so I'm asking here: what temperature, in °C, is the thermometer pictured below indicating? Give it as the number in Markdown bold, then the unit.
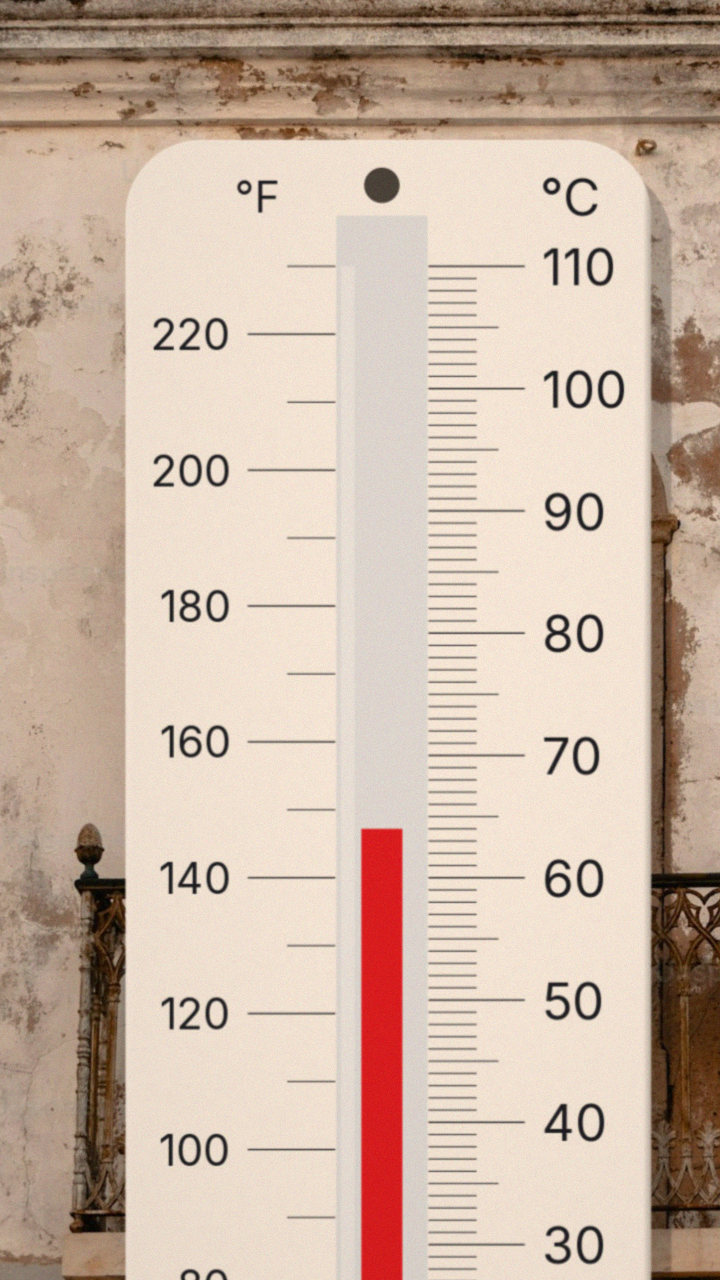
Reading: **64** °C
